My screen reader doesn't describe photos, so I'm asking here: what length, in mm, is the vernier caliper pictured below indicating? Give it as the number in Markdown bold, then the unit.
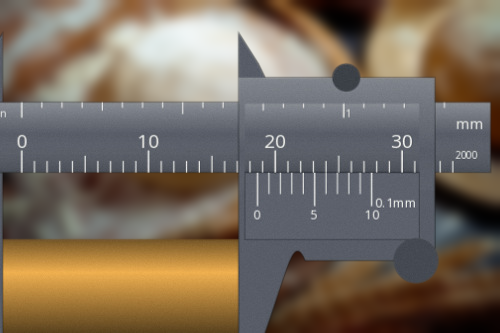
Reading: **18.6** mm
